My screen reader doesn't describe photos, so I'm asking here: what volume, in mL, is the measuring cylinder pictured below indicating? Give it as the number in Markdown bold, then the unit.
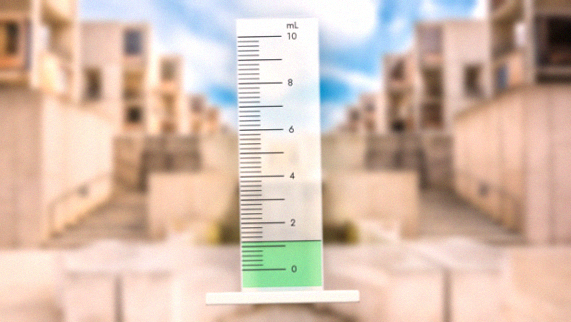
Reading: **1.2** mL
